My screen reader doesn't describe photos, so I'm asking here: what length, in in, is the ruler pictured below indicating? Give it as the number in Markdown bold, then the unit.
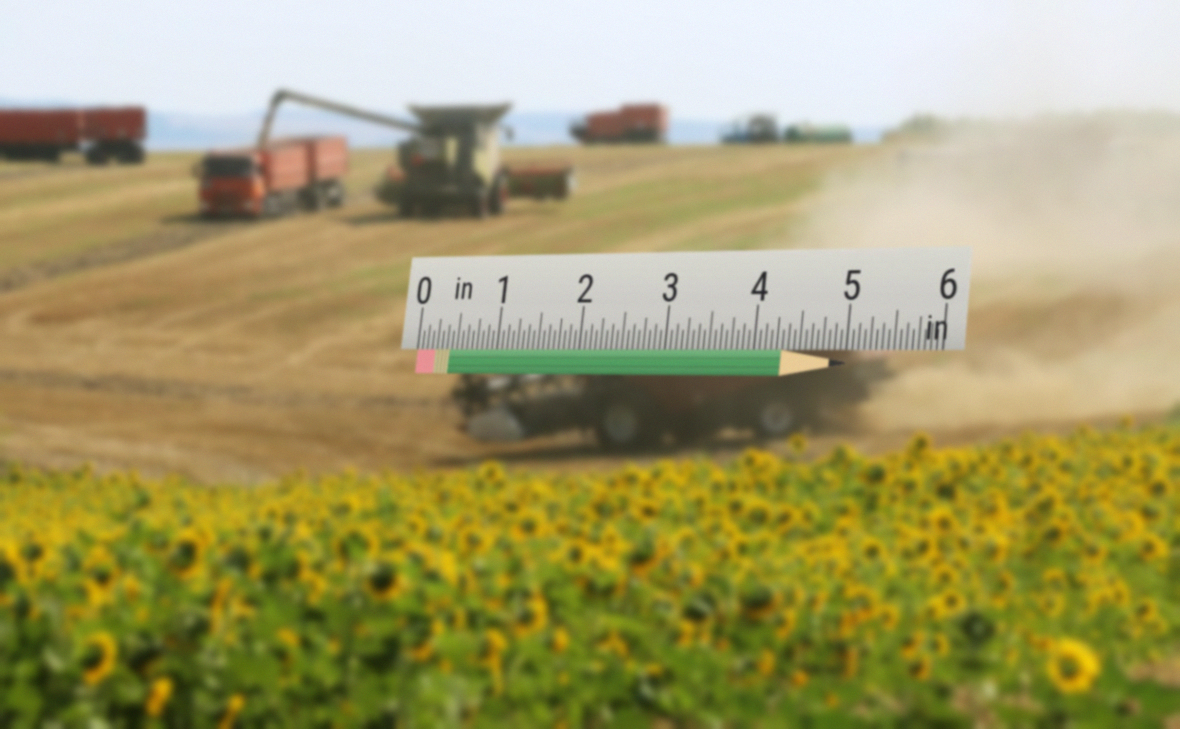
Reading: **5** in
